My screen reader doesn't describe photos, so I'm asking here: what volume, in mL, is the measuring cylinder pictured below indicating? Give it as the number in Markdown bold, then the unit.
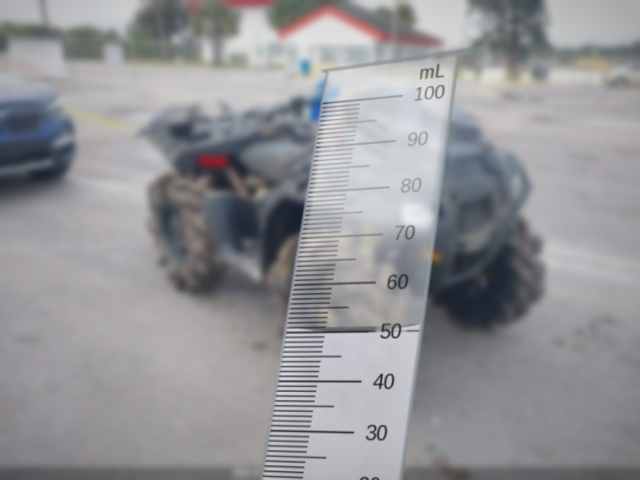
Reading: **50** mL
